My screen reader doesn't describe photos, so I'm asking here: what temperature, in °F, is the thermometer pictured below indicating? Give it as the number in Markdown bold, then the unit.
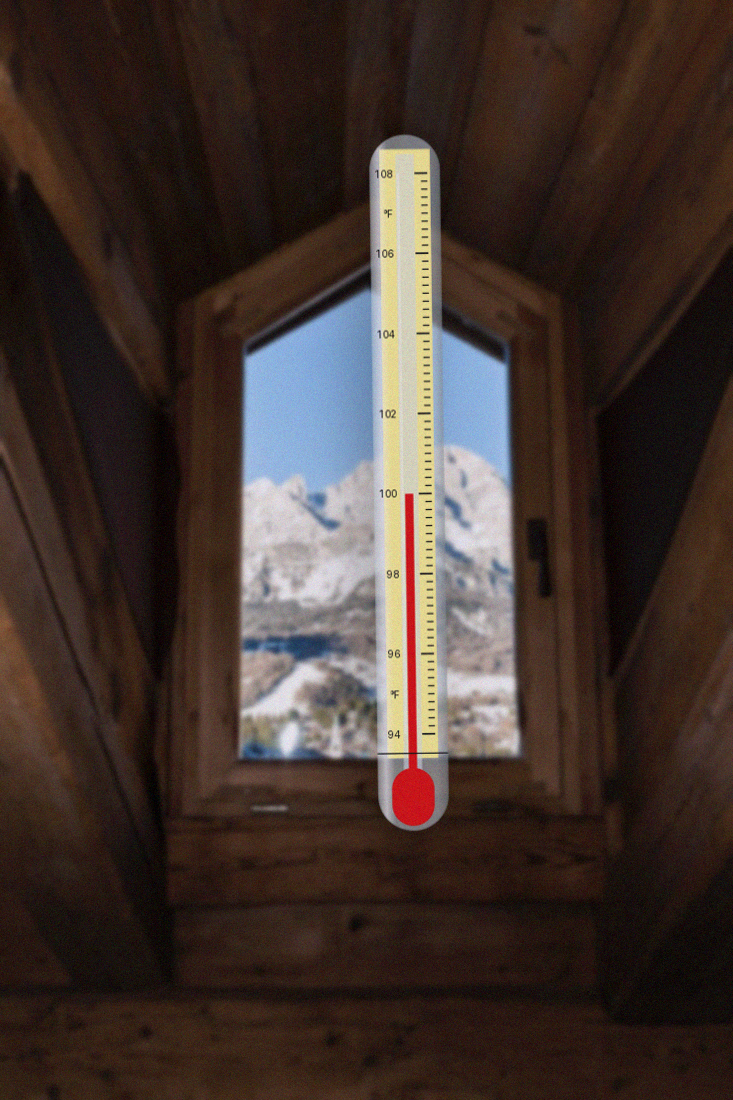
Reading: **100** °F
